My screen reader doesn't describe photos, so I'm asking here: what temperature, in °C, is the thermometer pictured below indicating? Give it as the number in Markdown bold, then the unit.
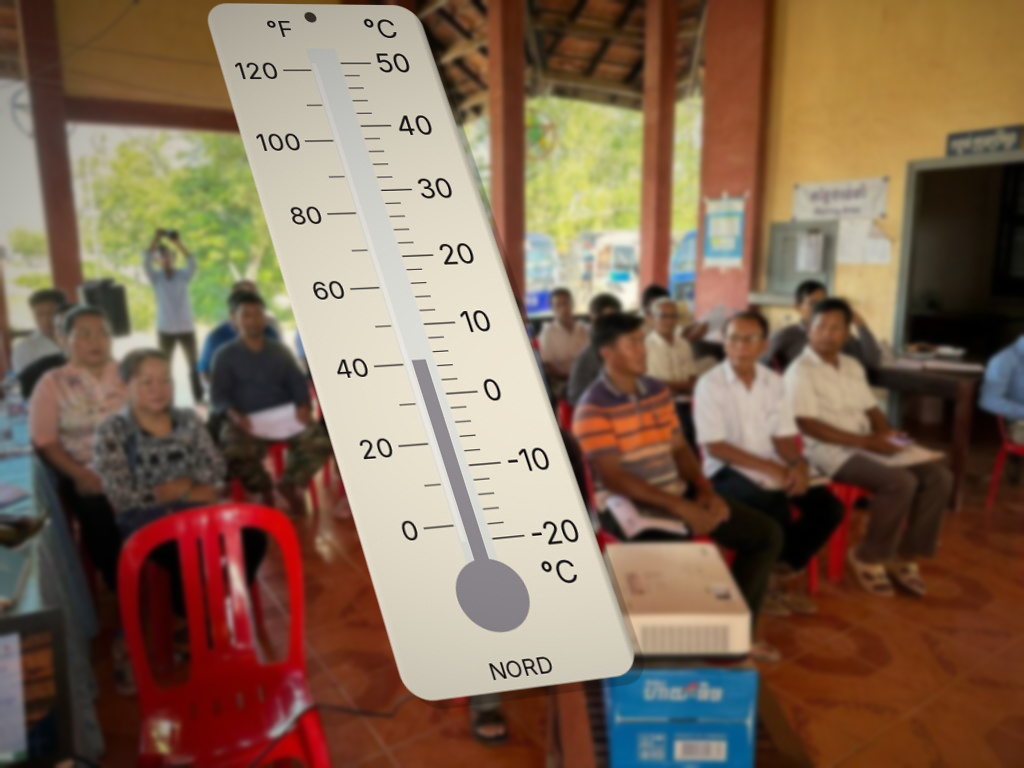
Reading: **5** °C
